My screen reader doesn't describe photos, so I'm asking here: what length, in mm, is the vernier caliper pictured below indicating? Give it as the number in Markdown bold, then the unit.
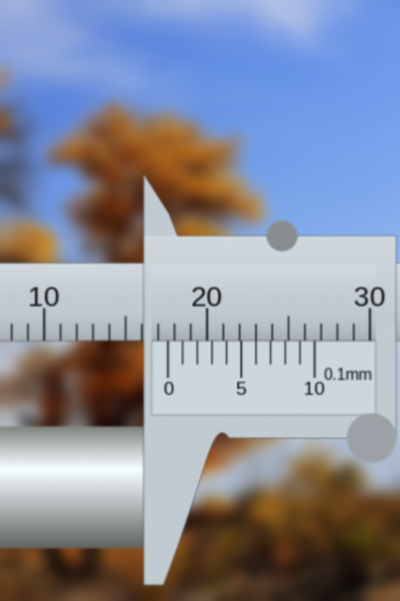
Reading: **17.6** mm
